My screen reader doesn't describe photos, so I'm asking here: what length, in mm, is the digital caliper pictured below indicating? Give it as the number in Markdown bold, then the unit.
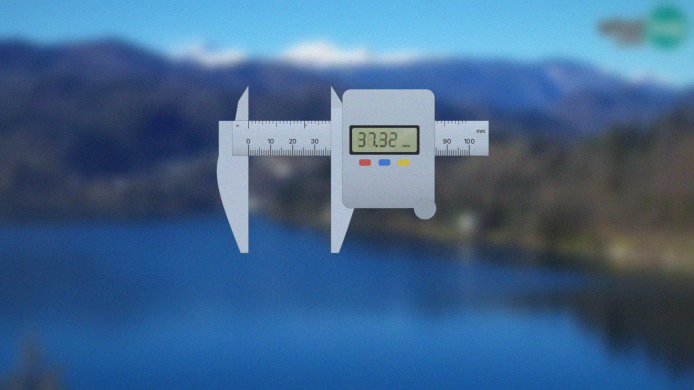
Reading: **37.32** mm
